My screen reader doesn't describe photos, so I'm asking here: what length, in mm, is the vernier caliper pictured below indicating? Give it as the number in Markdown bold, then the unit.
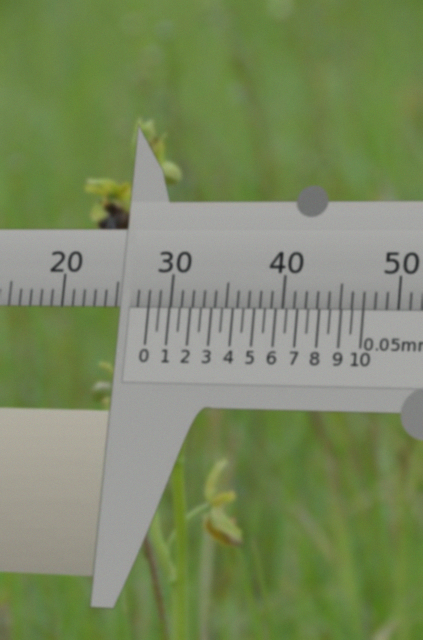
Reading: **28.0** mm
